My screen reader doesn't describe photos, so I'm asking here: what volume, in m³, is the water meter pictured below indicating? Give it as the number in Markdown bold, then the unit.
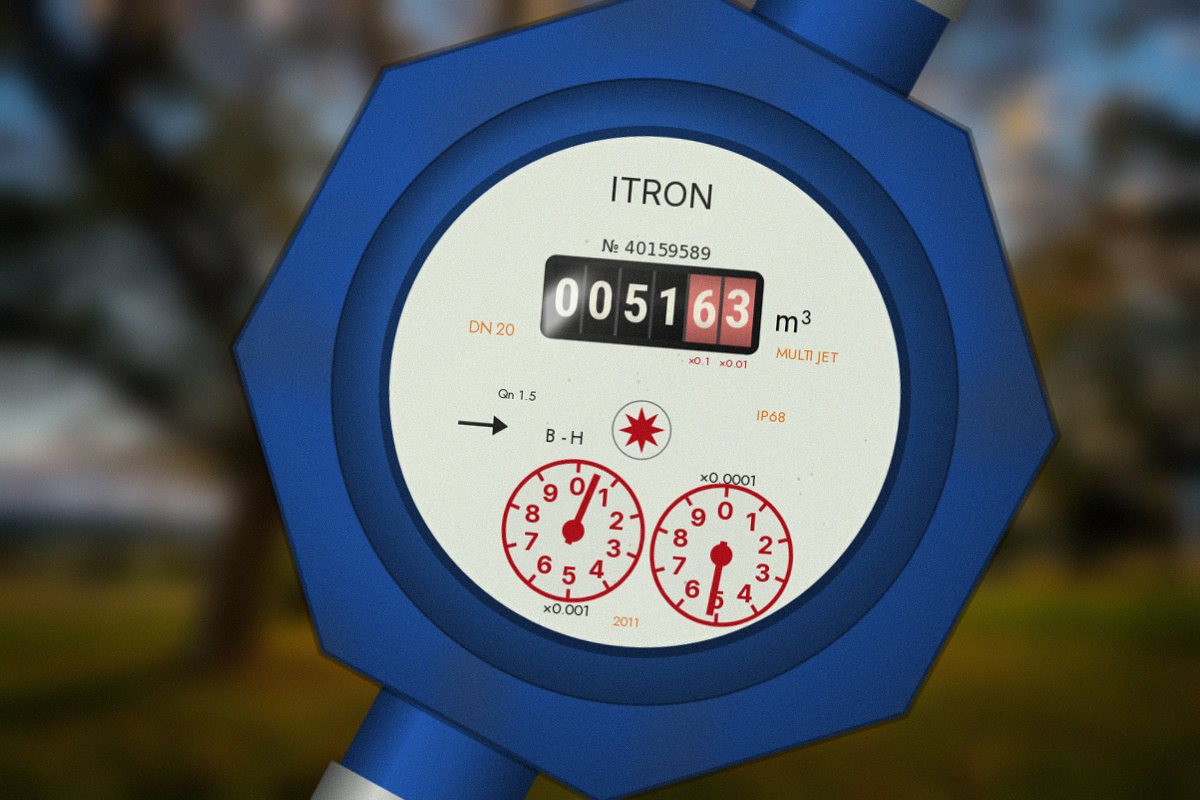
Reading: **51.6305** m³
